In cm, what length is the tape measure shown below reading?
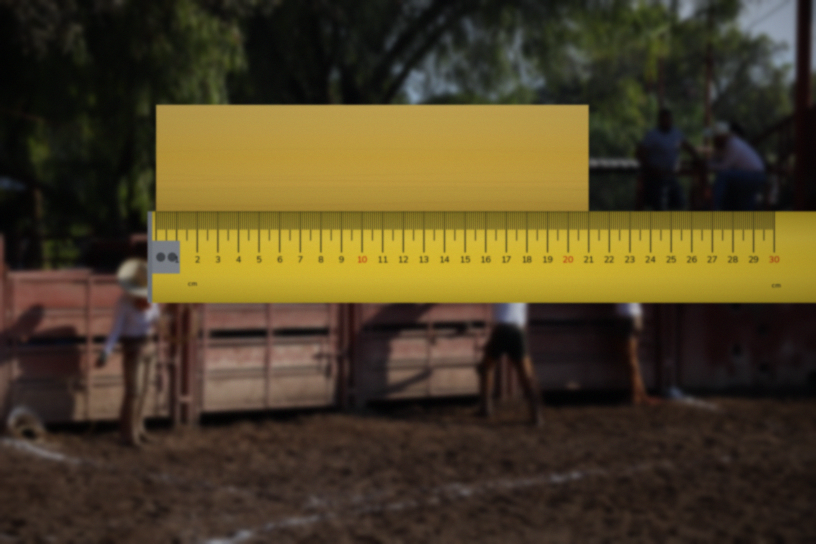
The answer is 21 cm
